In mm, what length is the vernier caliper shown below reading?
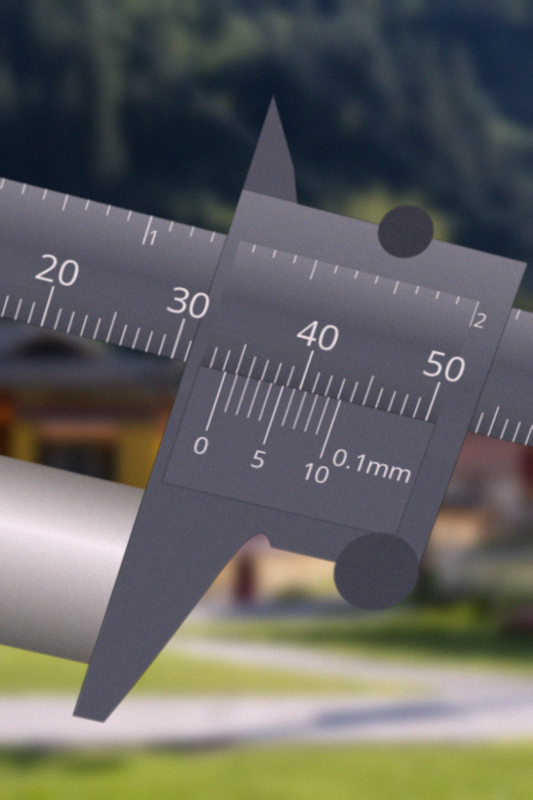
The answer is 34.2 mm
